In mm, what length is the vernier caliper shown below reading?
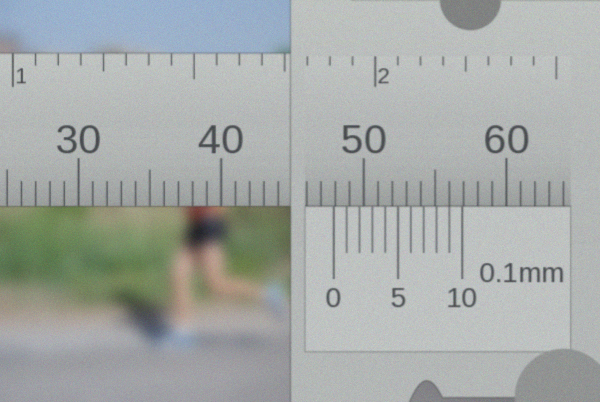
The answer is 47.9 mm
